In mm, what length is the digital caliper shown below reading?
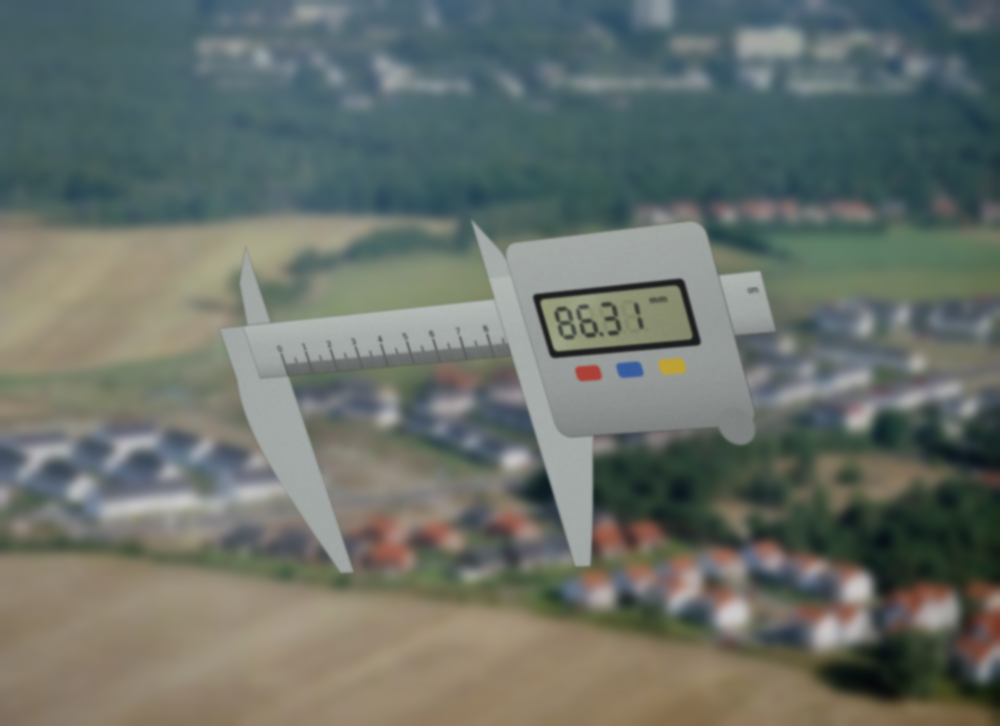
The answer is 86.31 mm
